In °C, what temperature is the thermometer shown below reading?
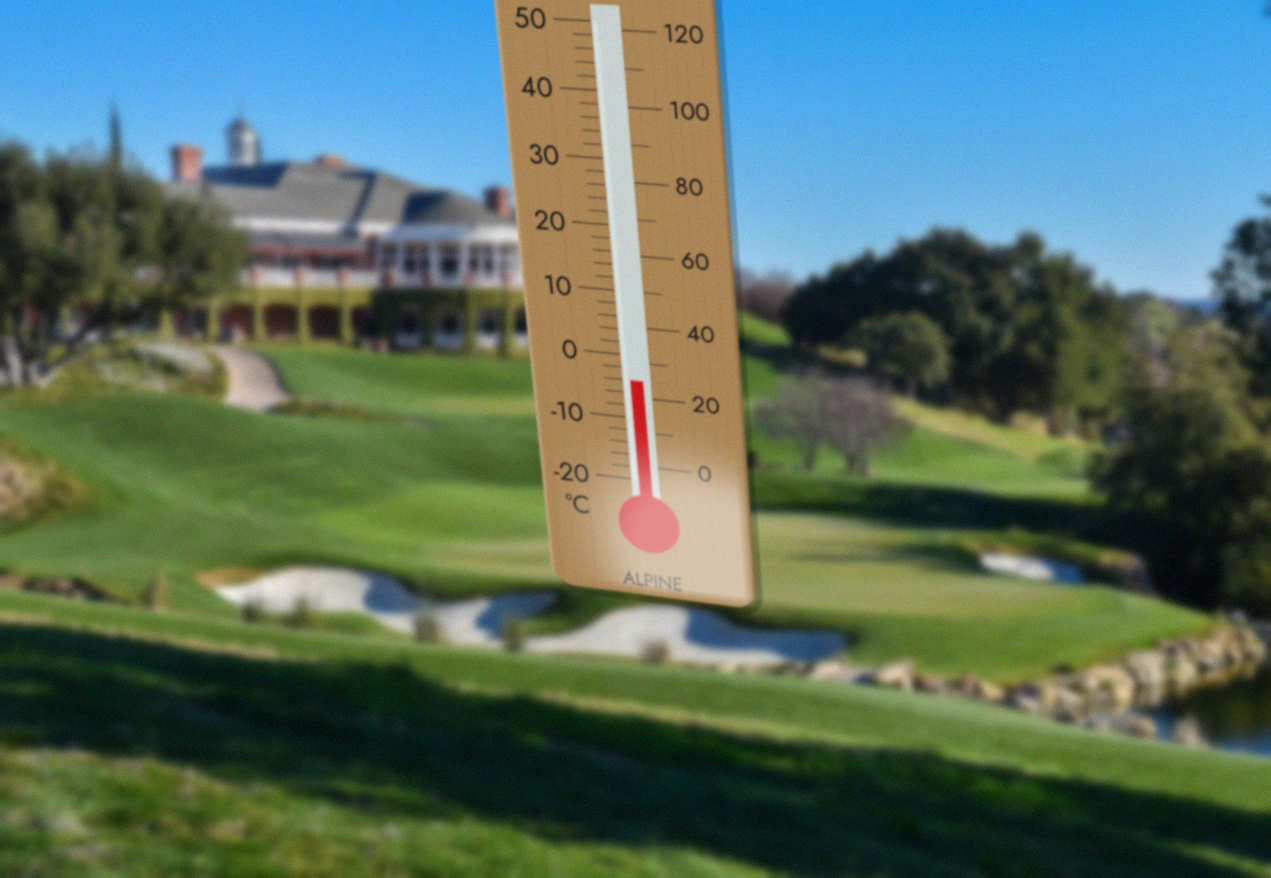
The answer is -4 °C
